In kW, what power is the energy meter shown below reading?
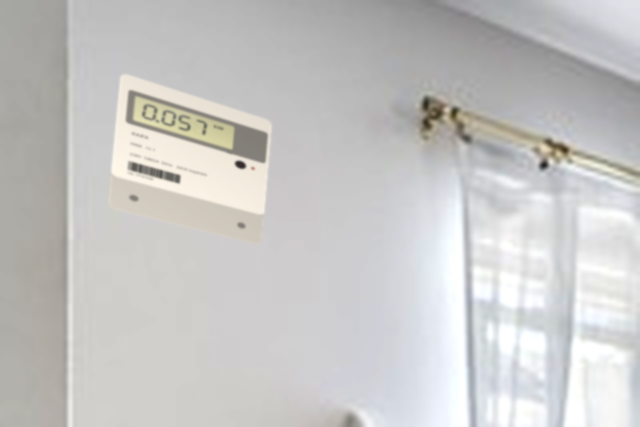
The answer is 0.057 kW
